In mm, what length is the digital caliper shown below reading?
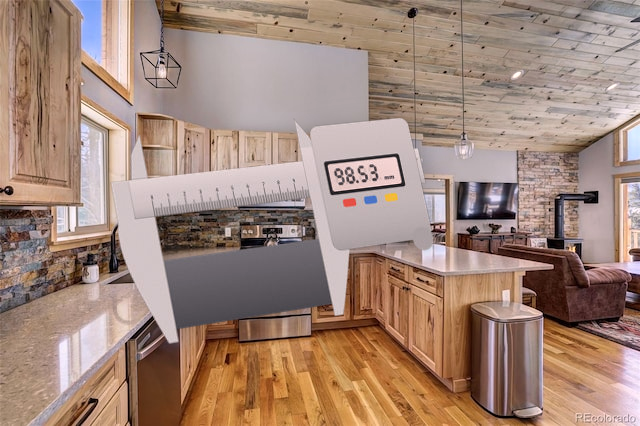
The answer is 98.53 mm
